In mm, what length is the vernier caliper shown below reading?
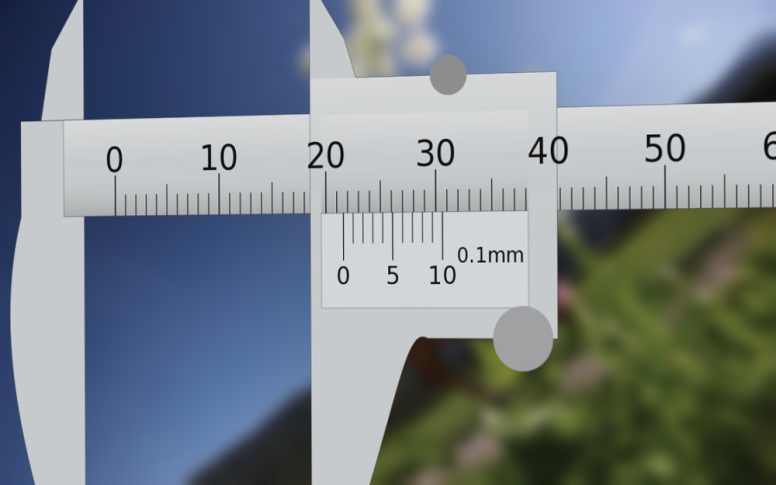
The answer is 21.6 mm
